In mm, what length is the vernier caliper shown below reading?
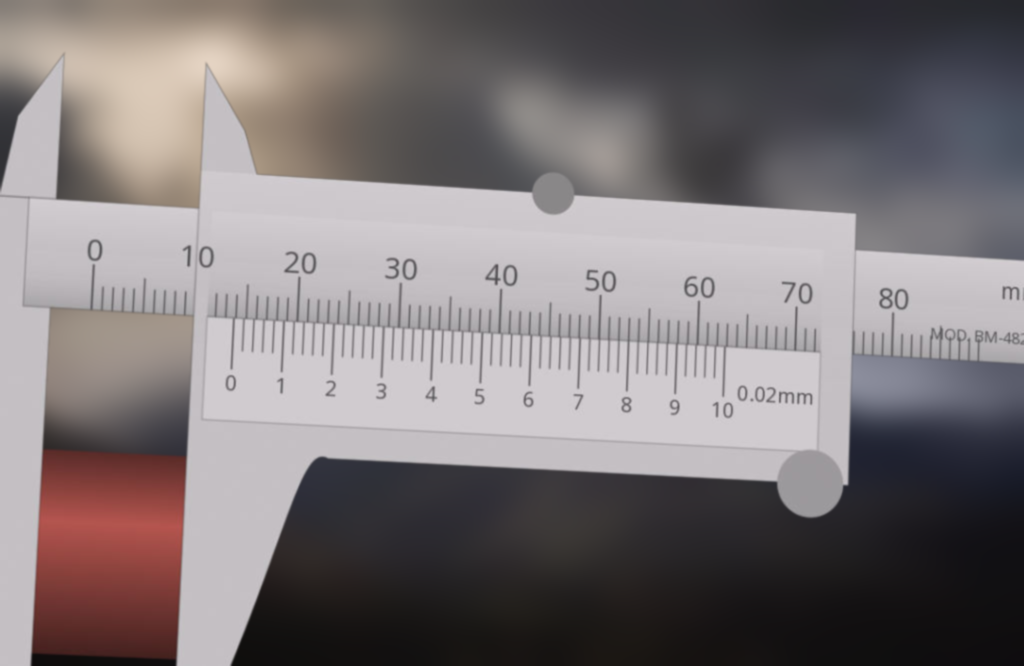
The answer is 13.8 mm
